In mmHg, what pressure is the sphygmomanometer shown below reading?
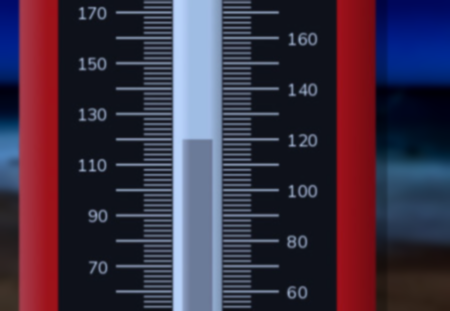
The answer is 120 mmHg
